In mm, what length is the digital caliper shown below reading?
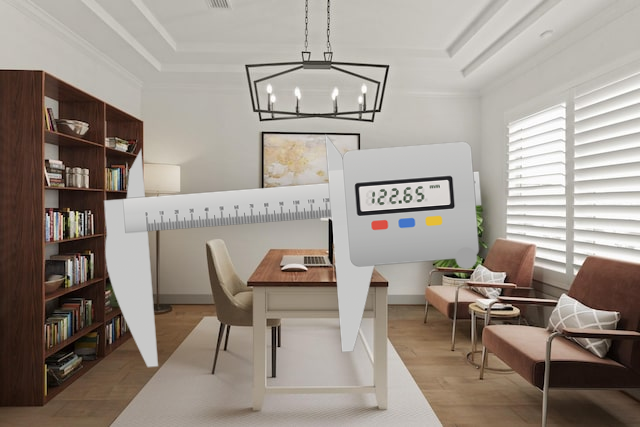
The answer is 122.65 mm
